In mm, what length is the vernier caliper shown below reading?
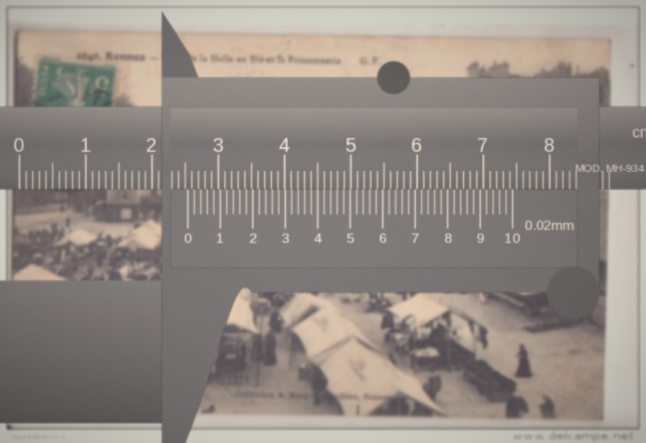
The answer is 25.4 mm
